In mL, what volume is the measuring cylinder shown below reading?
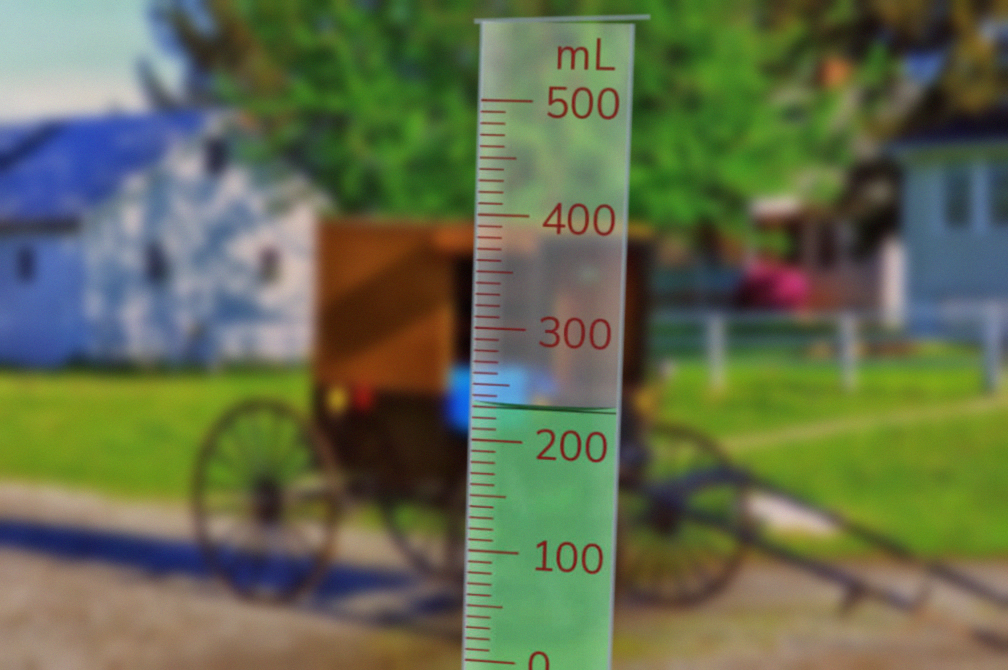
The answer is 230 mL
